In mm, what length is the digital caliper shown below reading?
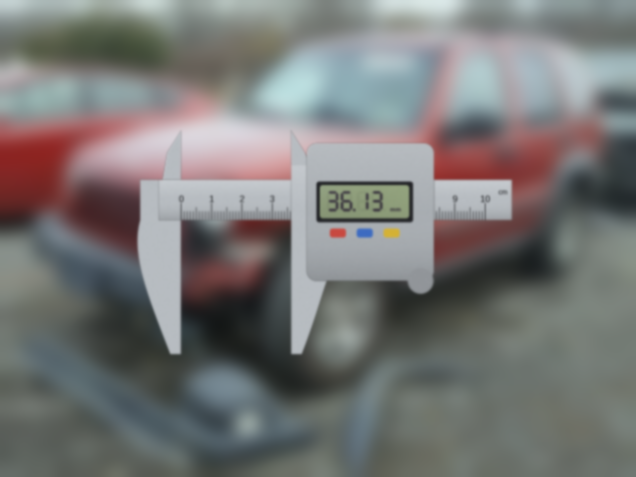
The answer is 36.13 mm
